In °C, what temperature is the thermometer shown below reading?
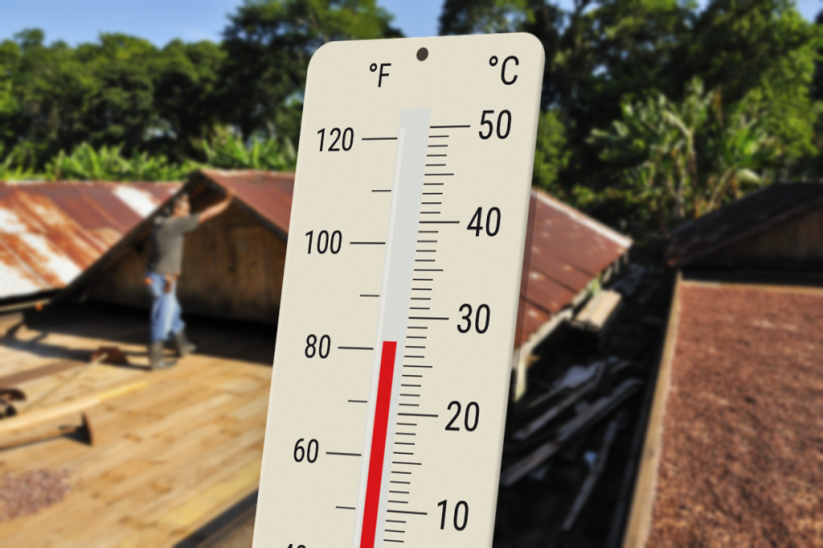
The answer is 27.5 °C
